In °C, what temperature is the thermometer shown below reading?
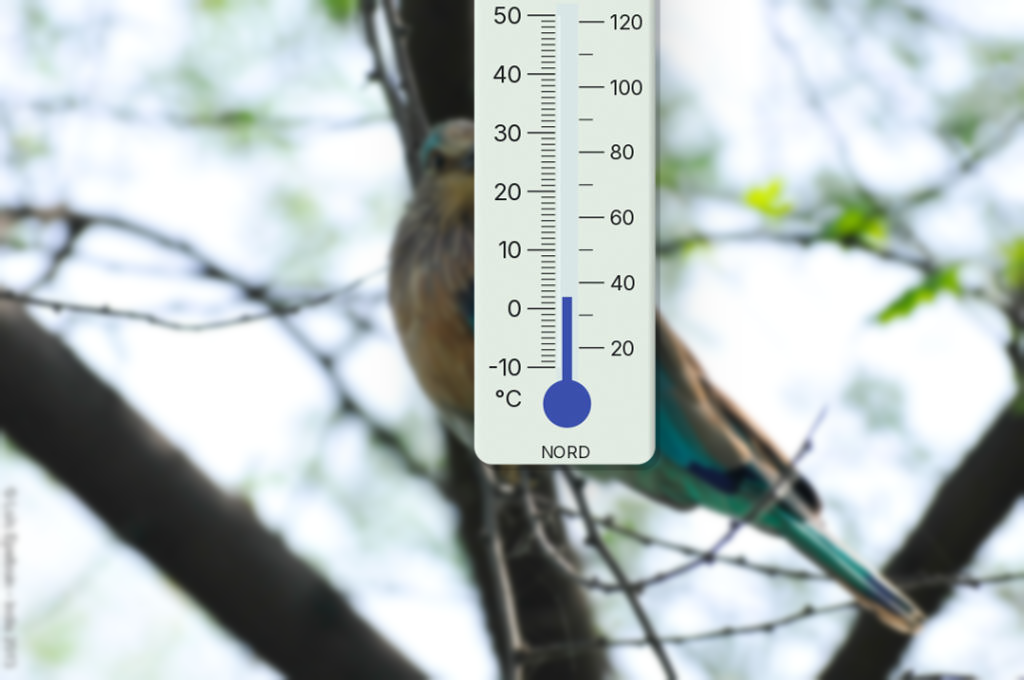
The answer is 2 °C
